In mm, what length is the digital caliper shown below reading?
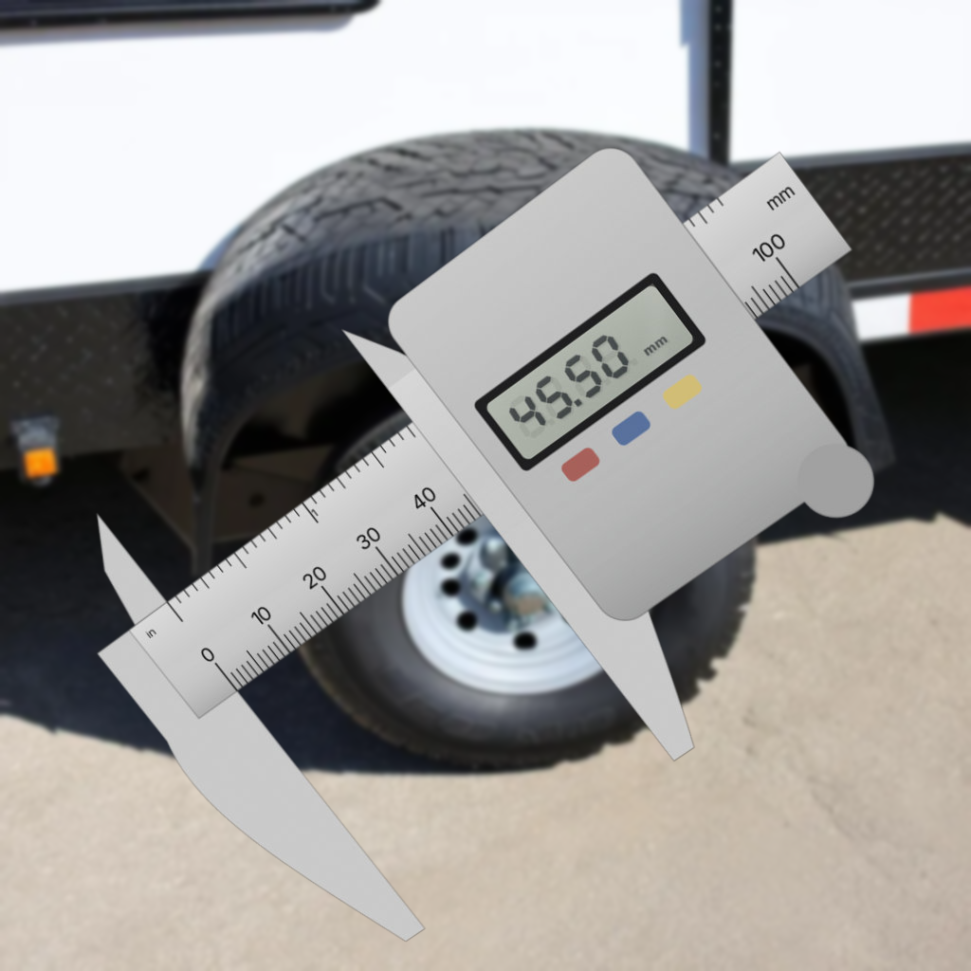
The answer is 45.50 mm
